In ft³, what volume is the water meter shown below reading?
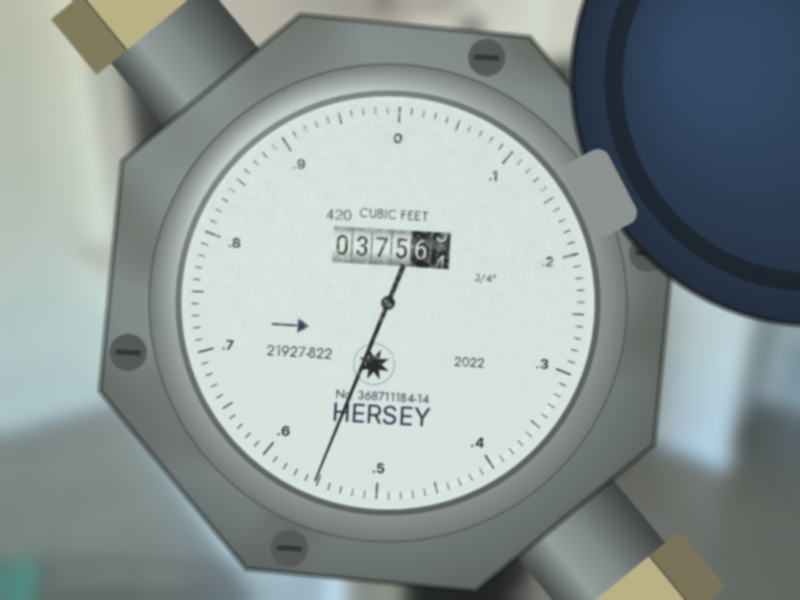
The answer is 37563.55 ft³
